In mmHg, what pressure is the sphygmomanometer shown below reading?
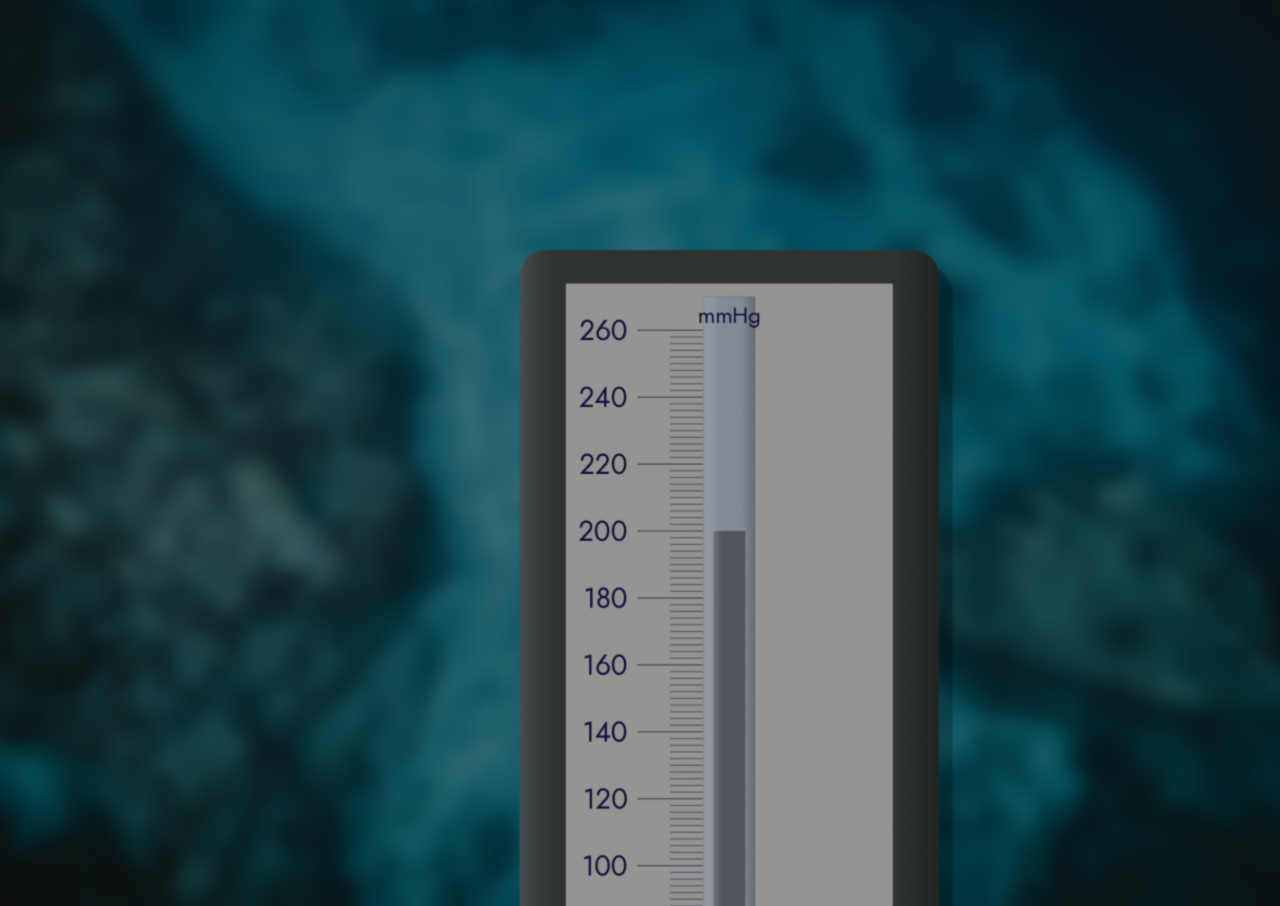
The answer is 200 mmHg
